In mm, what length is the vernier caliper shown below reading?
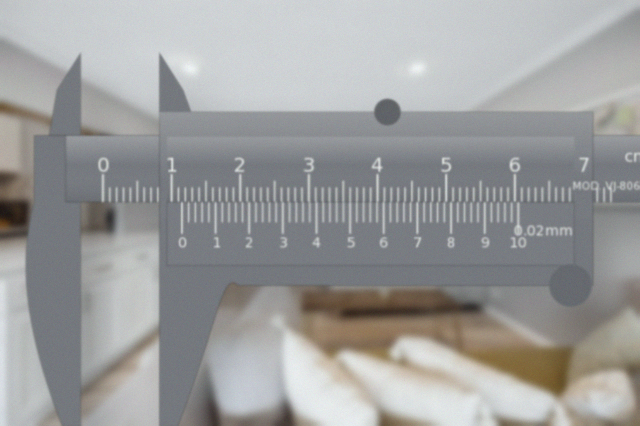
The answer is 11.5 mm
